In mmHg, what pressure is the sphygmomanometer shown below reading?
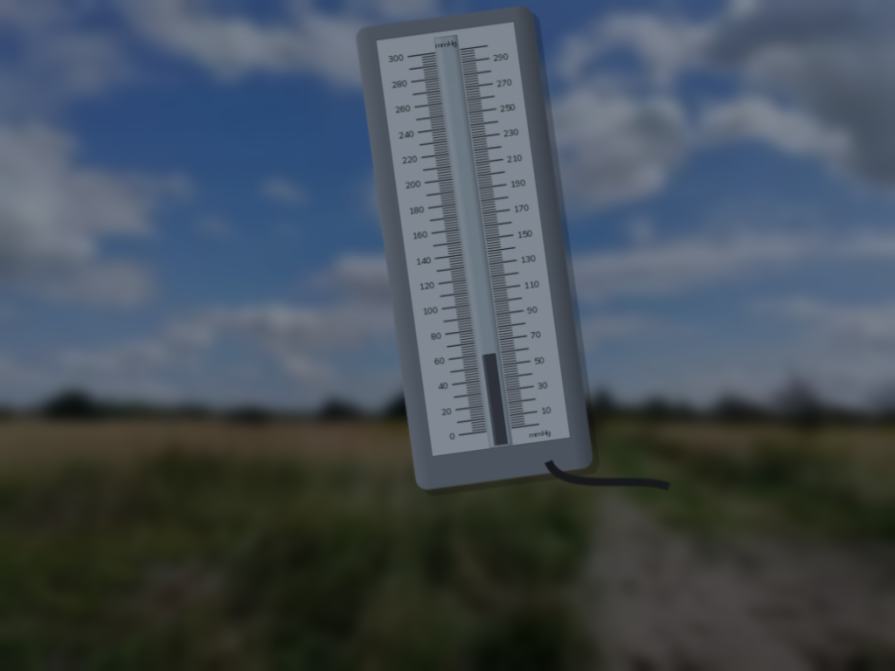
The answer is 60 mmHg
